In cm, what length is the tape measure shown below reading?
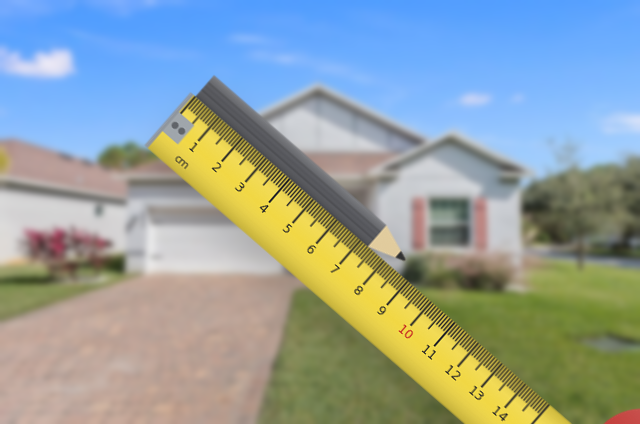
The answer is 8.5 cm
